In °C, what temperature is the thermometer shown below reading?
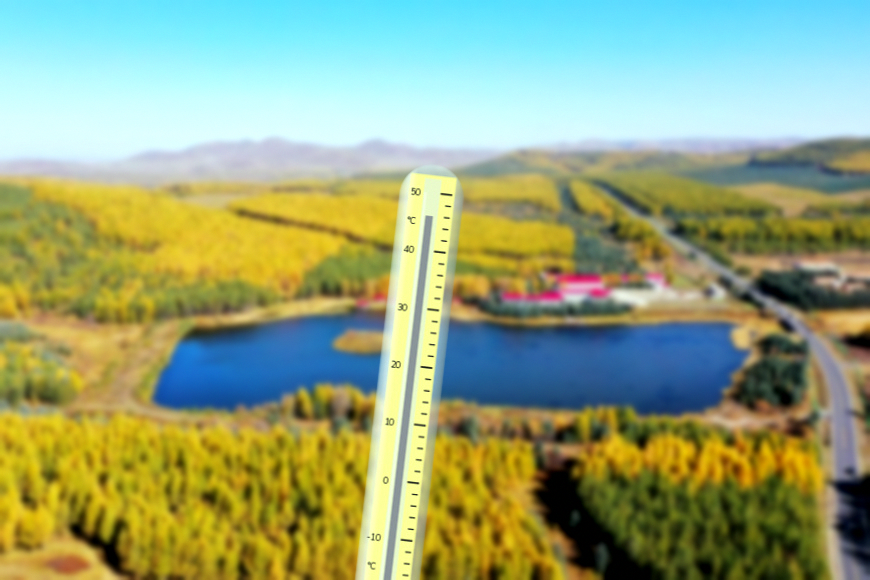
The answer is 46 °C
